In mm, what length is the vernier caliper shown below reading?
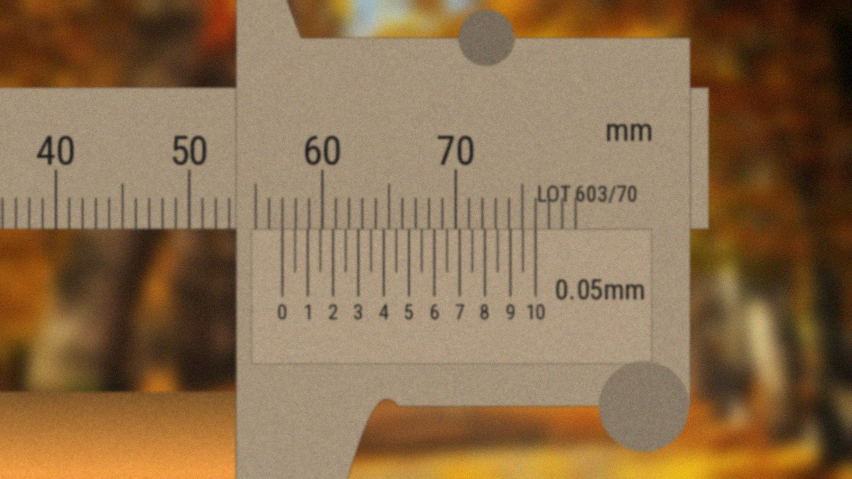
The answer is 57.0 mm
